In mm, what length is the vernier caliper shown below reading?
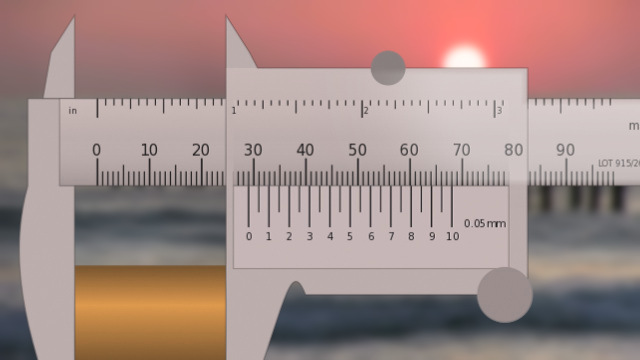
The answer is 29.0 mm
